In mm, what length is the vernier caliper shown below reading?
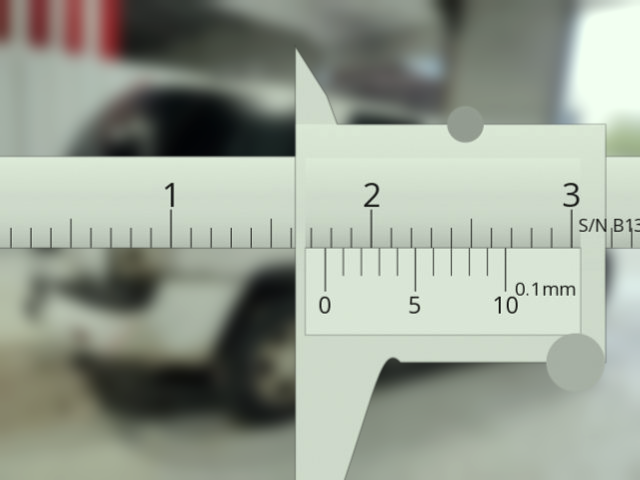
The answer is 17.7 mm
